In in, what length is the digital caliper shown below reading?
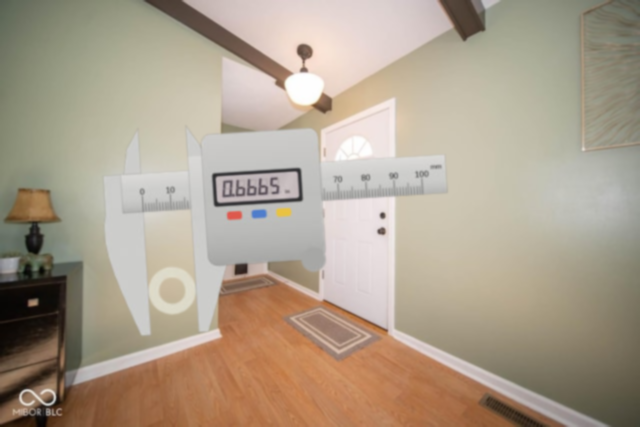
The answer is 0.6665 in
